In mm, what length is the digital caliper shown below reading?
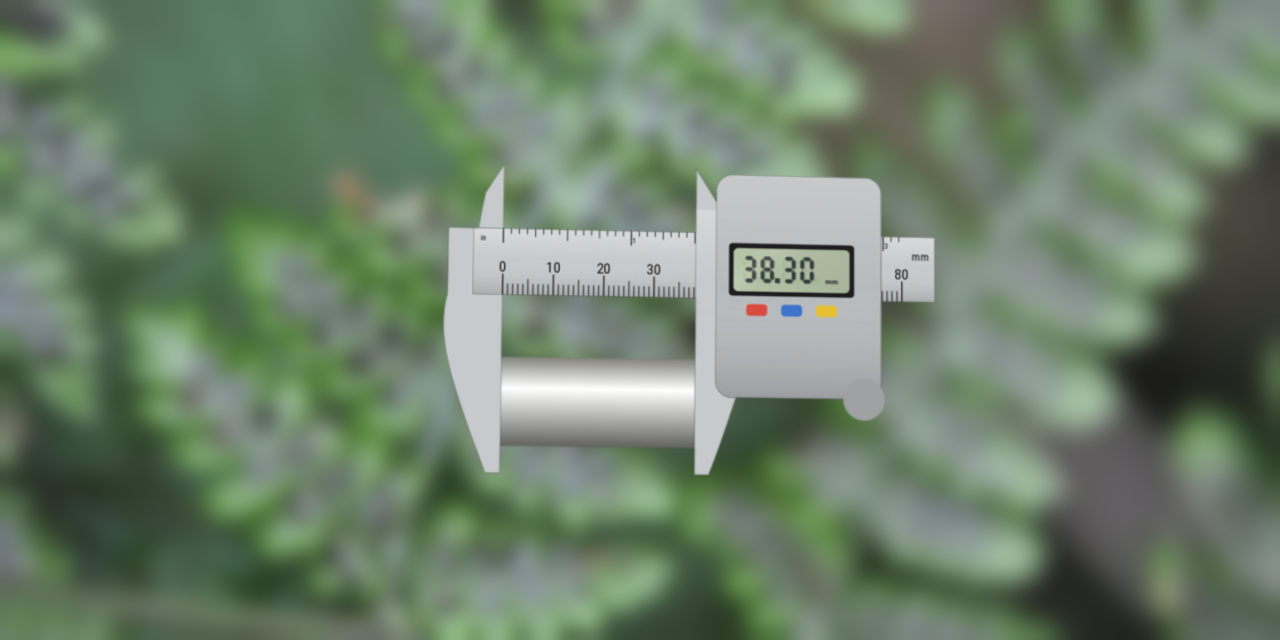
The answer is 38.30 mm
